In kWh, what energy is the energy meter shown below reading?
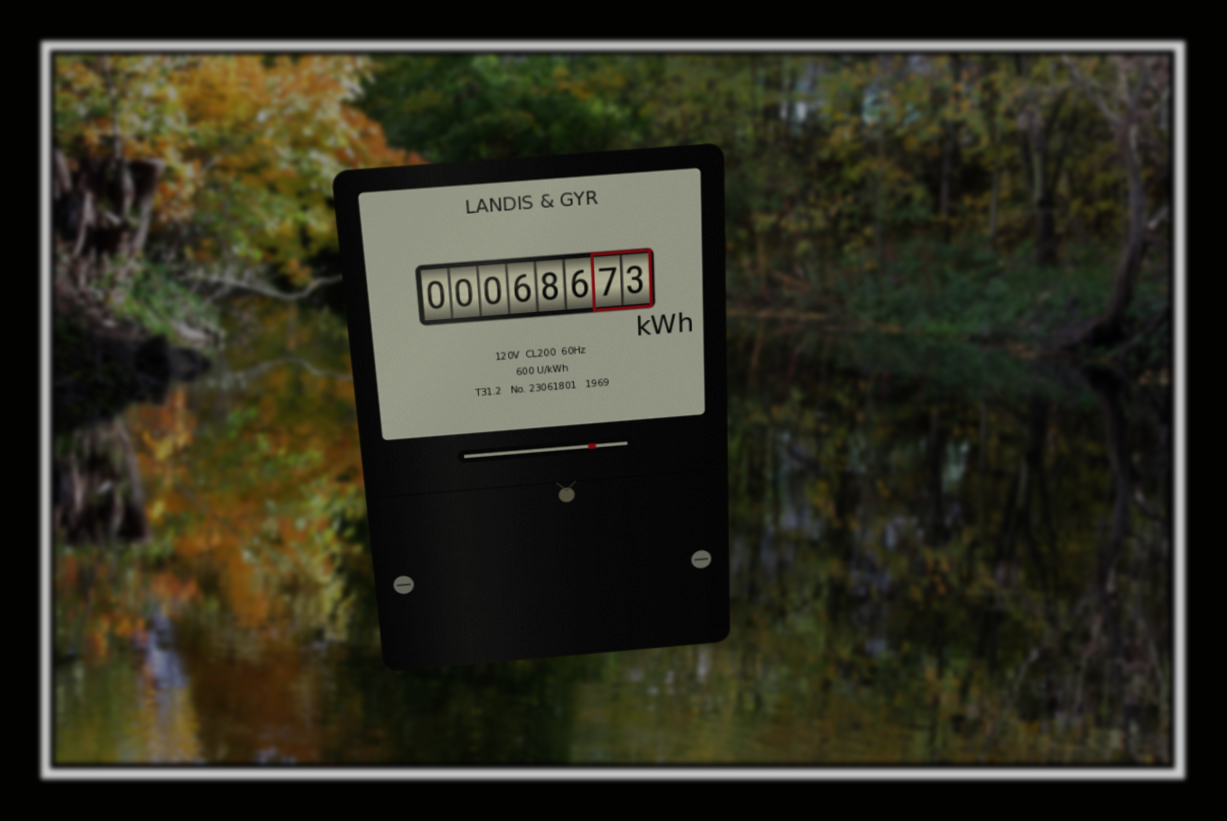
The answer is 686.73 kWh
